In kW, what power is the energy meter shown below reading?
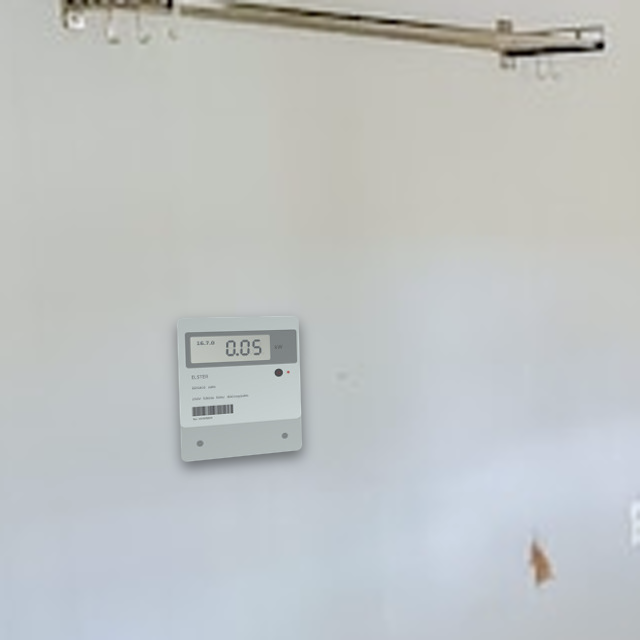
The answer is 0.05 kW
